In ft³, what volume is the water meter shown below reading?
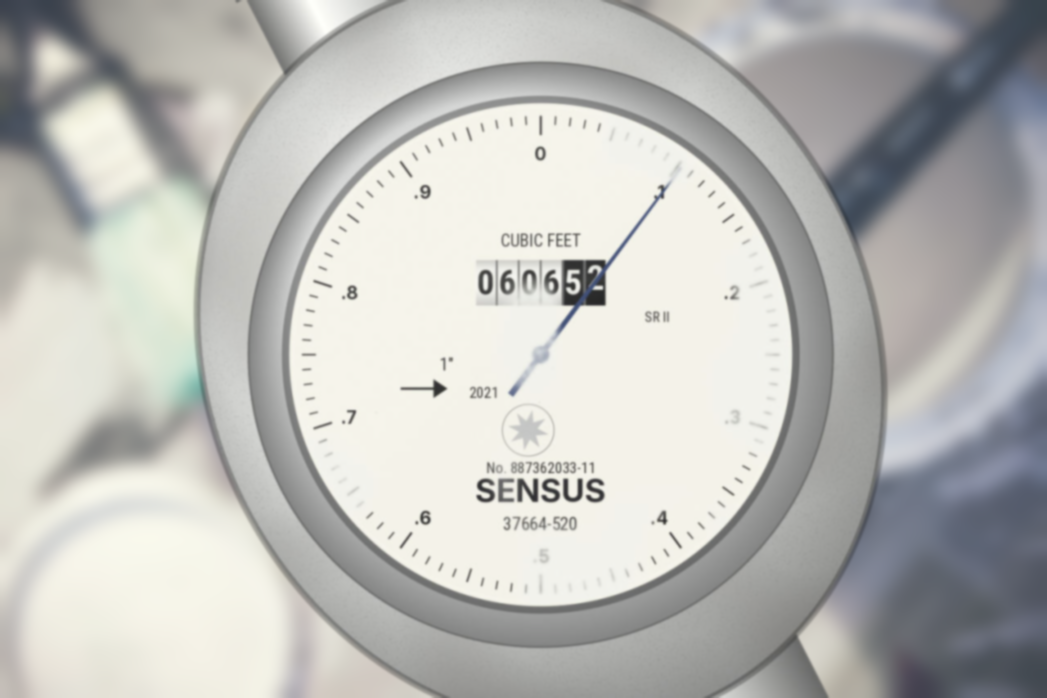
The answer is 60652.10 ft³
